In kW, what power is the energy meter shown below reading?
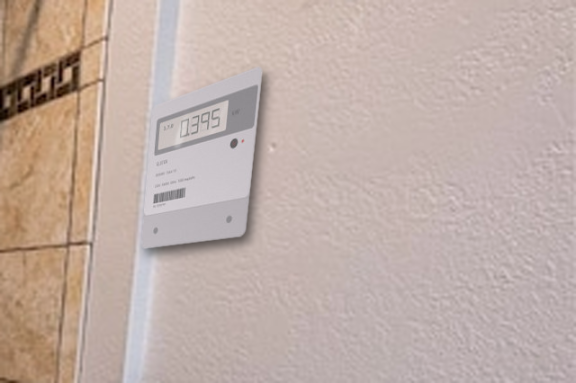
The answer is 0.395 kW
